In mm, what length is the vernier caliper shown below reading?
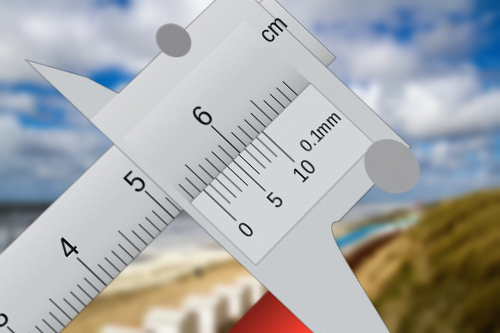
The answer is 54.4 mm
